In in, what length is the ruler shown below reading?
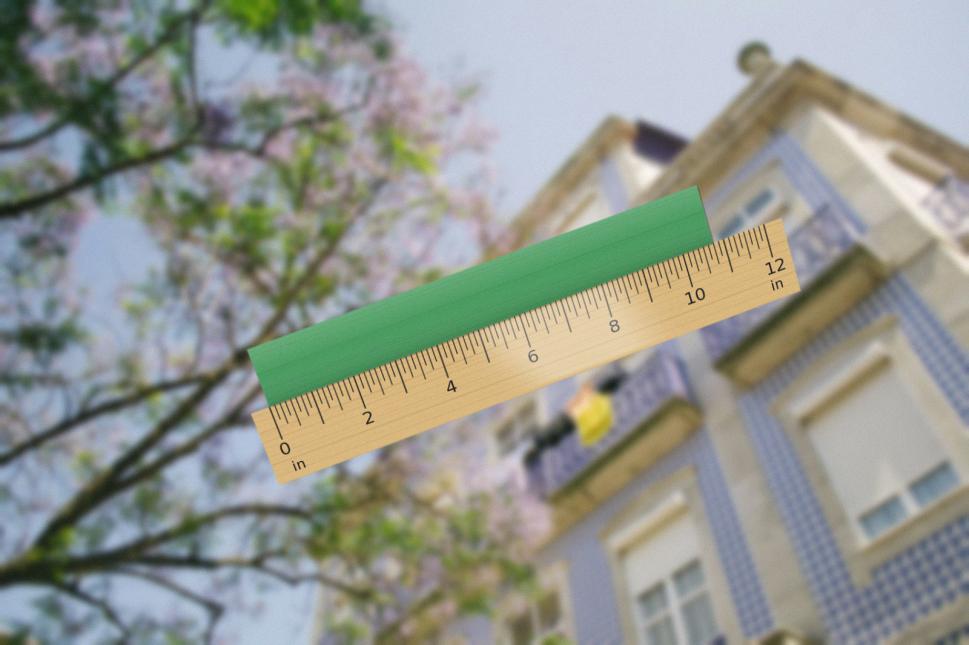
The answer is 10.75 in
